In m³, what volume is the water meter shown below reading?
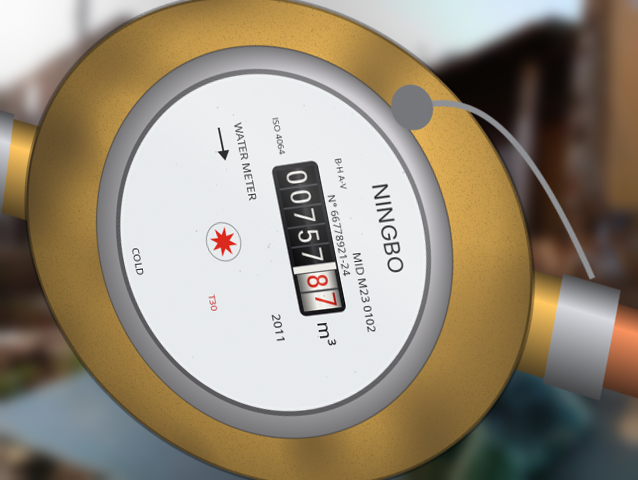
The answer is 757.87 m³
